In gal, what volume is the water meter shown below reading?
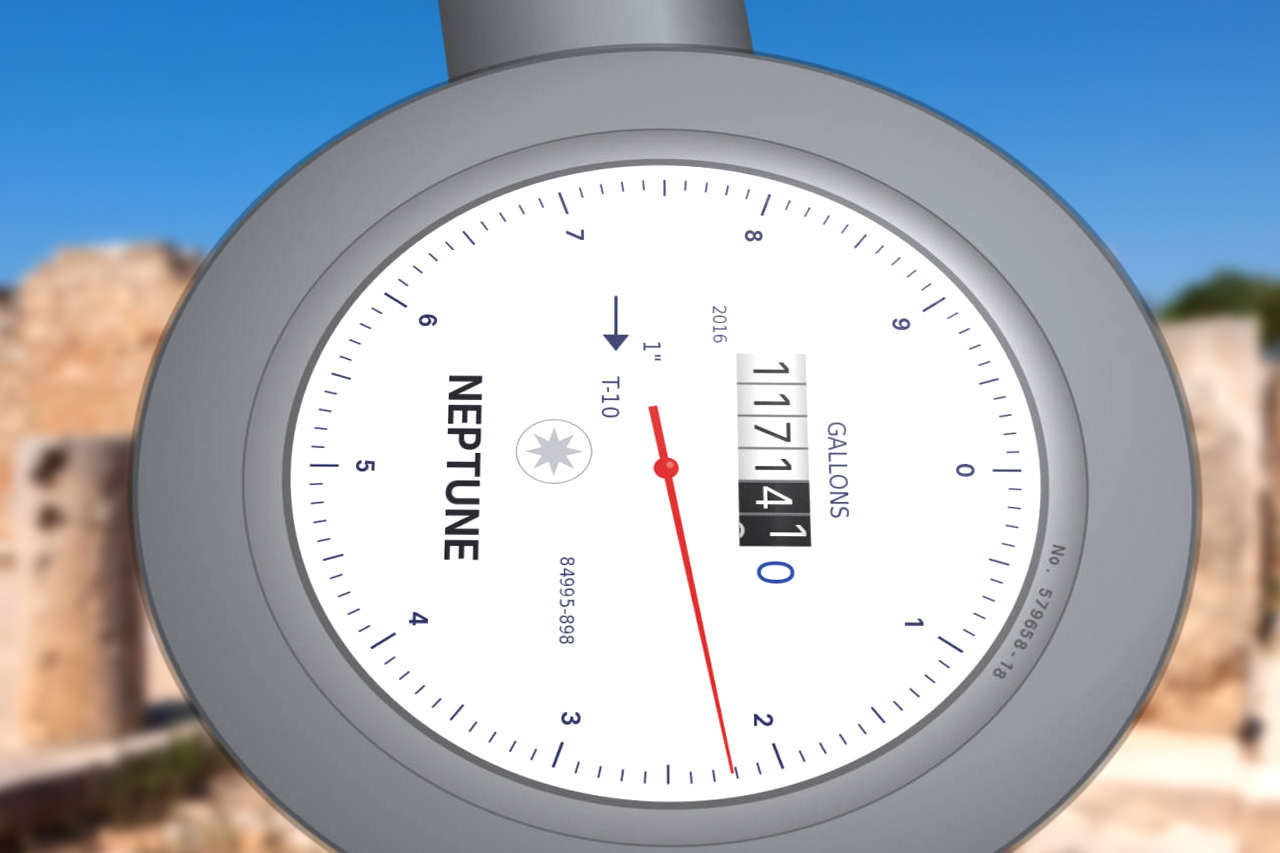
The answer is 1171412.2 gal
